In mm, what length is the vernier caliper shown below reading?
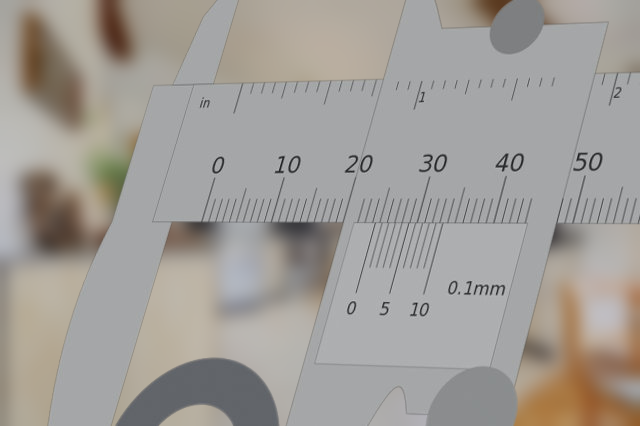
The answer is 24.4 mm
